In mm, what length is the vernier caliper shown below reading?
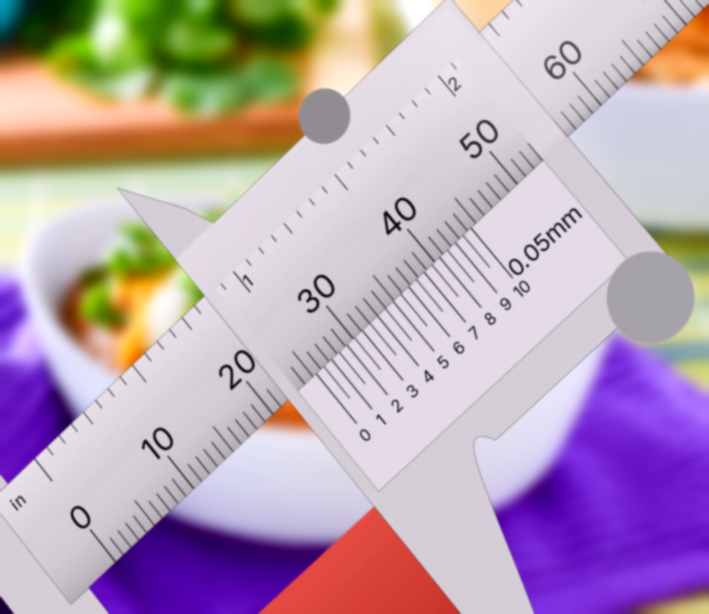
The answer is 25.4 mm
